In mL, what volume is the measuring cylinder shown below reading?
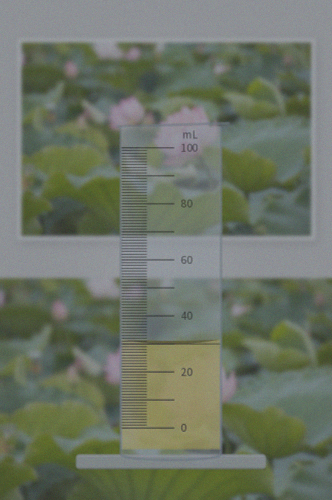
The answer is 30 mL
